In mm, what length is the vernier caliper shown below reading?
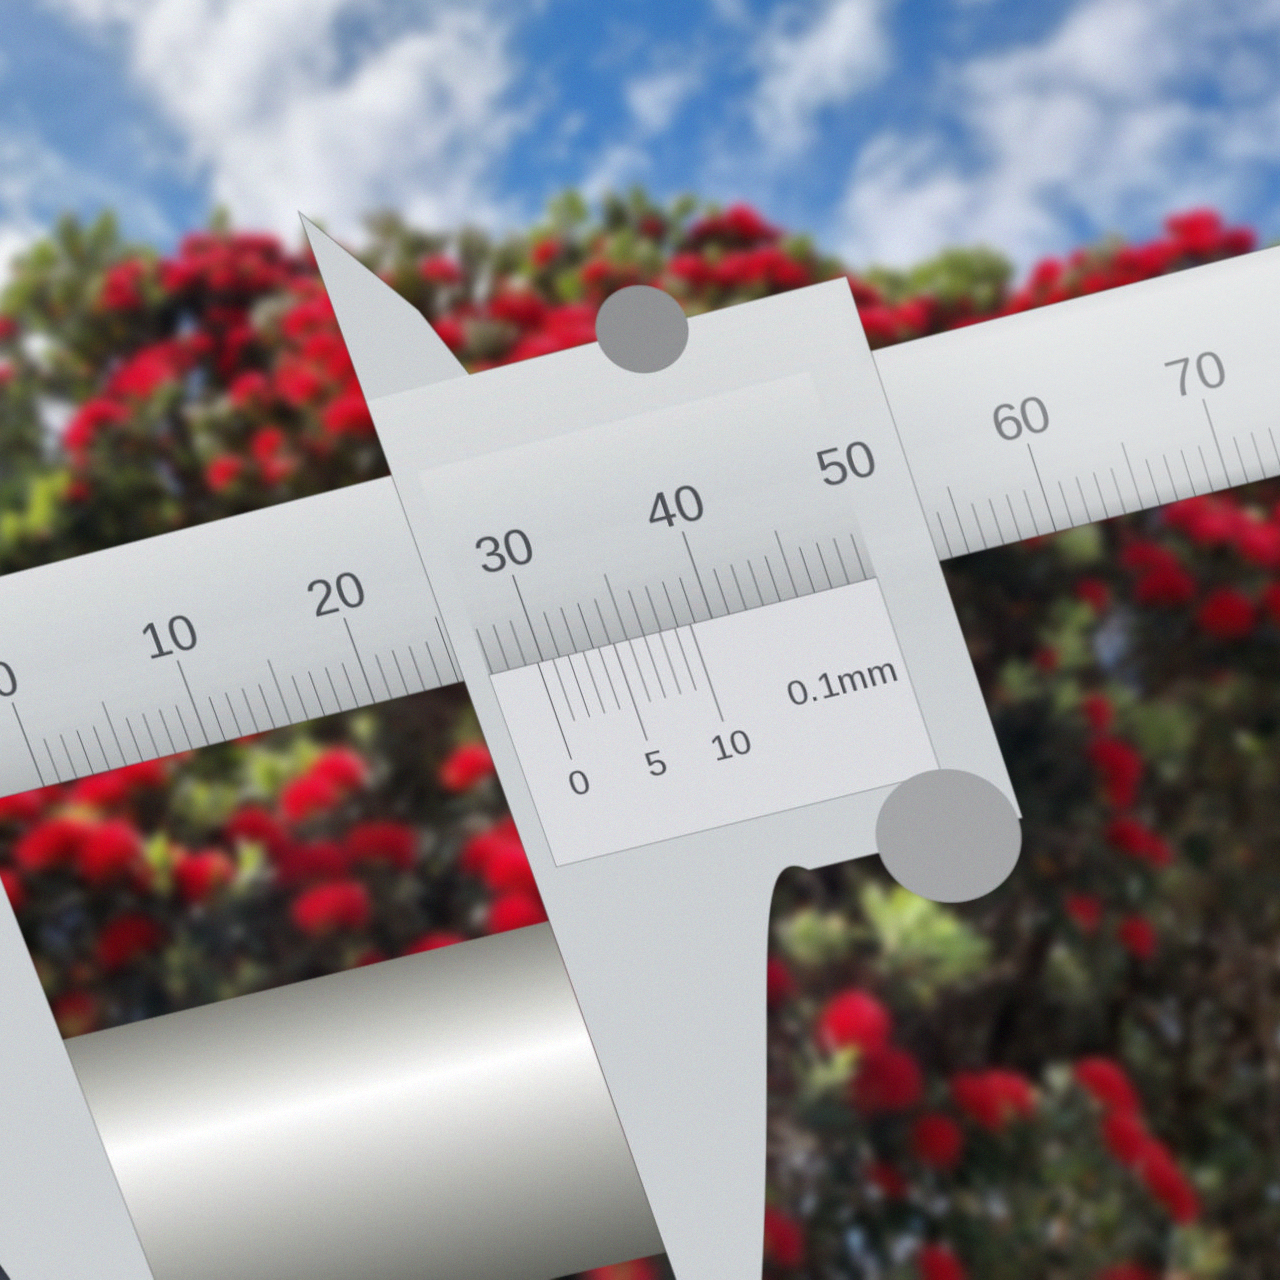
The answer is 29.7 mm
